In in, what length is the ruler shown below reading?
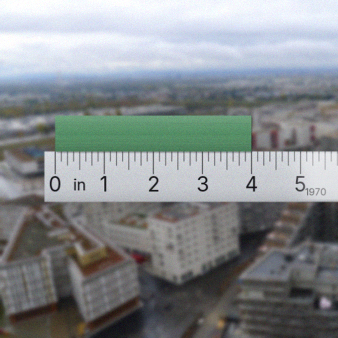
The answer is 4 in
